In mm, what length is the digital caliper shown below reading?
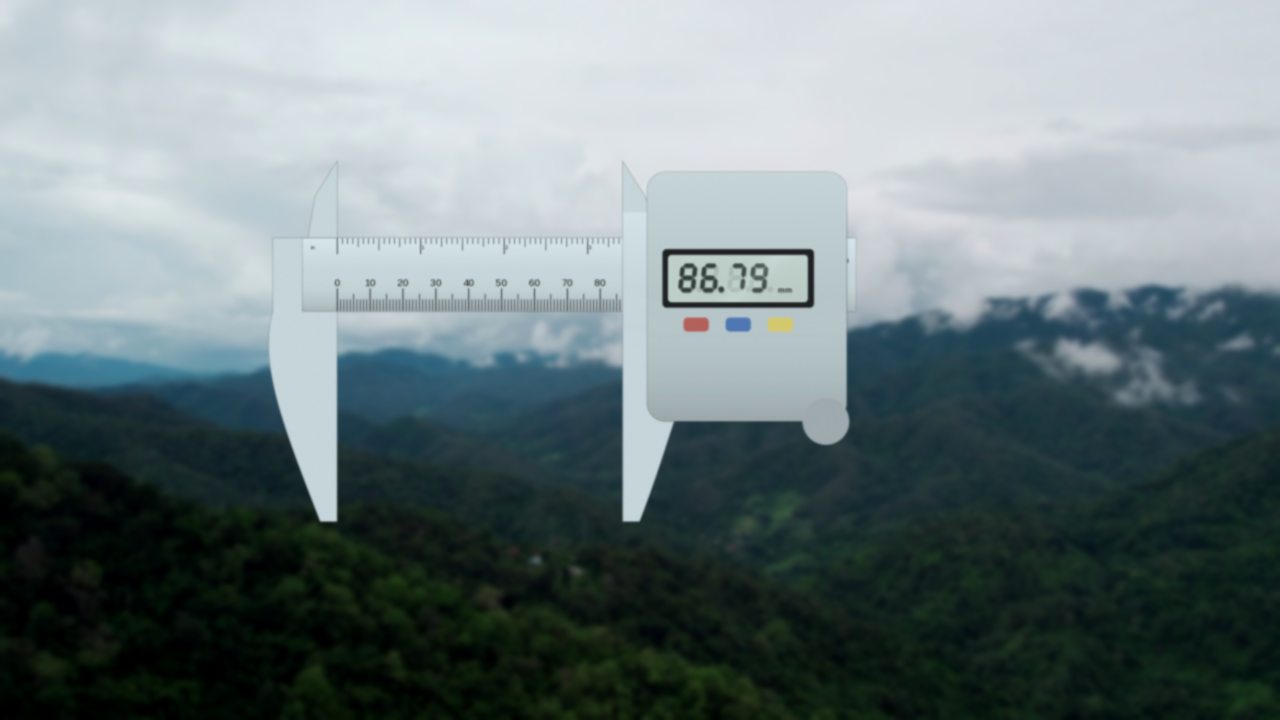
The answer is 86.79 mm
